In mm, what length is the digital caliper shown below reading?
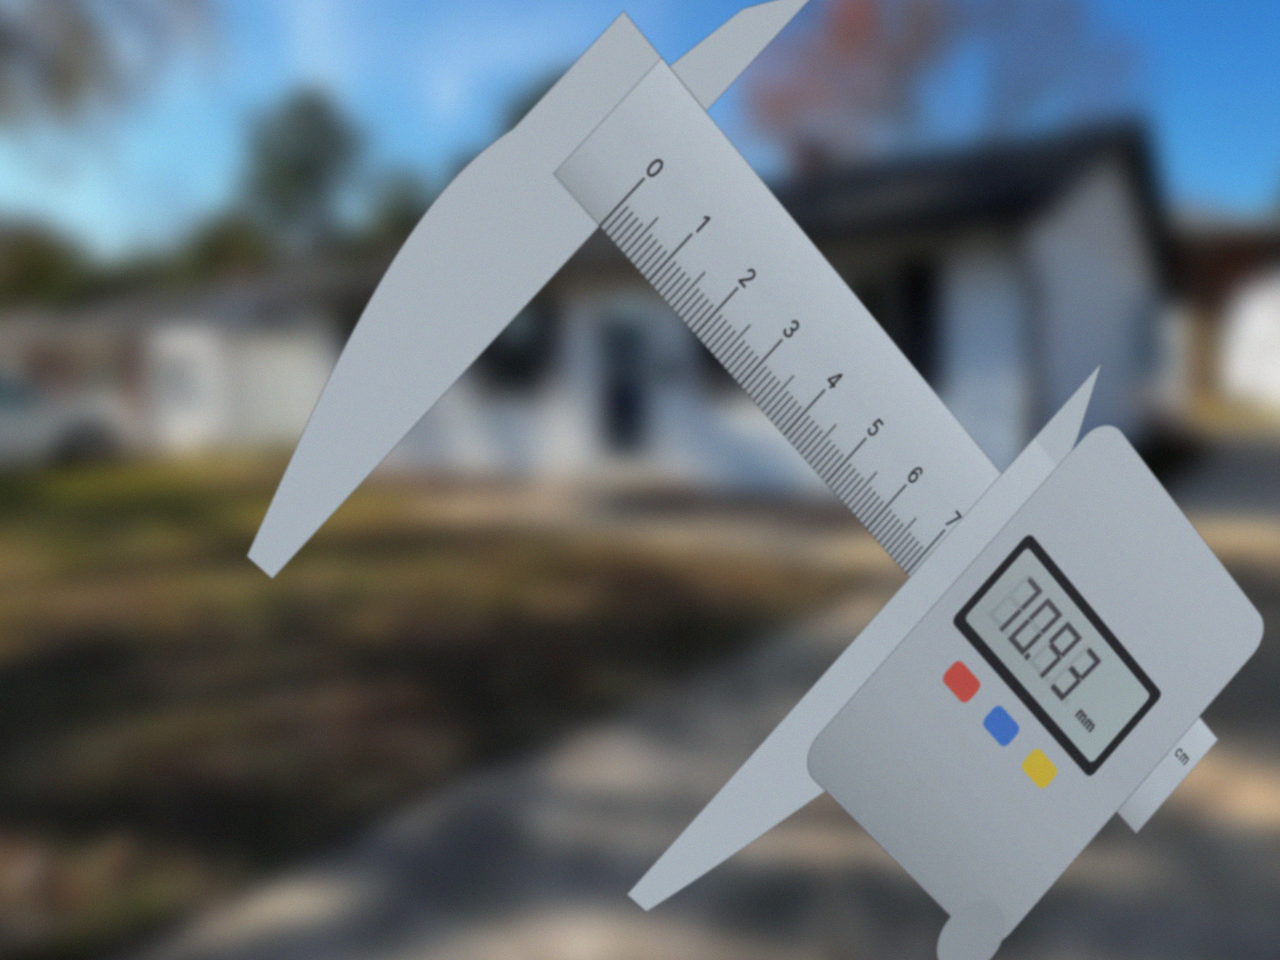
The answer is 70.93 mm
